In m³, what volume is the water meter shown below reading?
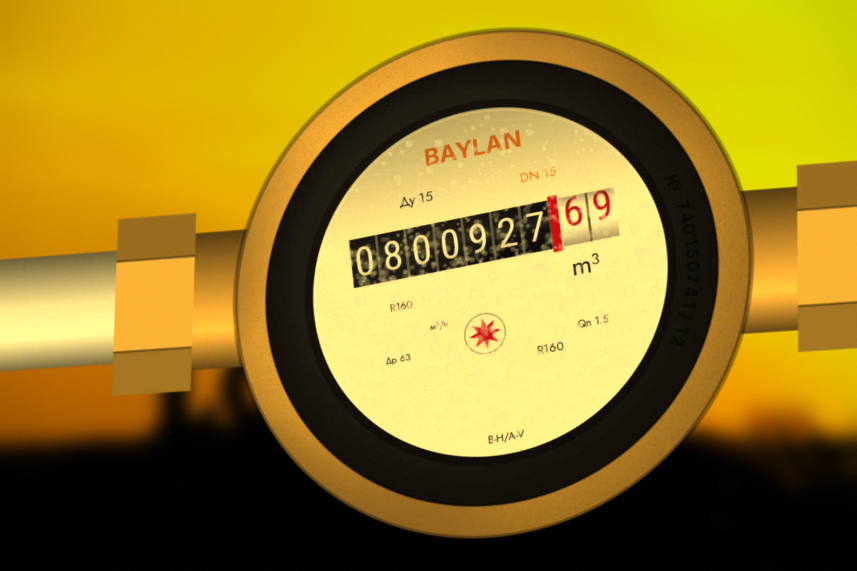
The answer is 800927.69 m³
